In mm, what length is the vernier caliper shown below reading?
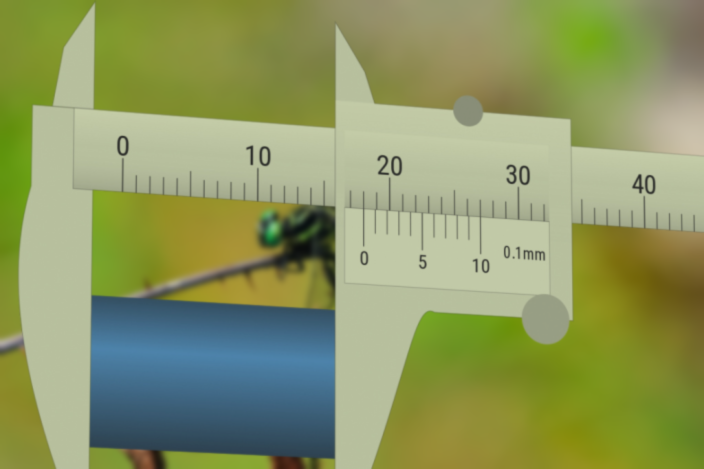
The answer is 18.0 mm
